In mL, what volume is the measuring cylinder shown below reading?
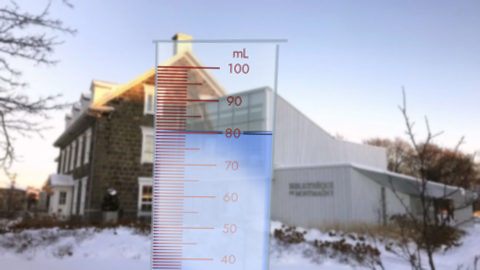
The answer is 80 mL
